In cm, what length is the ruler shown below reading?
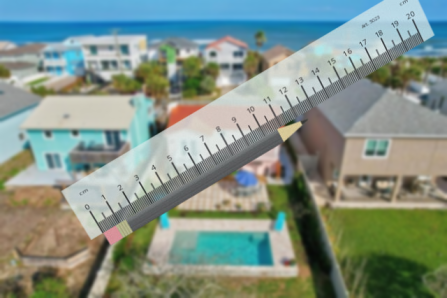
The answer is 12.5 cm
